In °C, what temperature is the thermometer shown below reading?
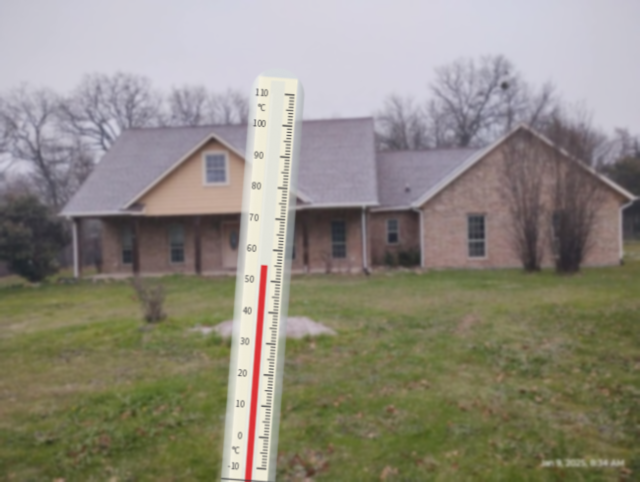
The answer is 55 °C
